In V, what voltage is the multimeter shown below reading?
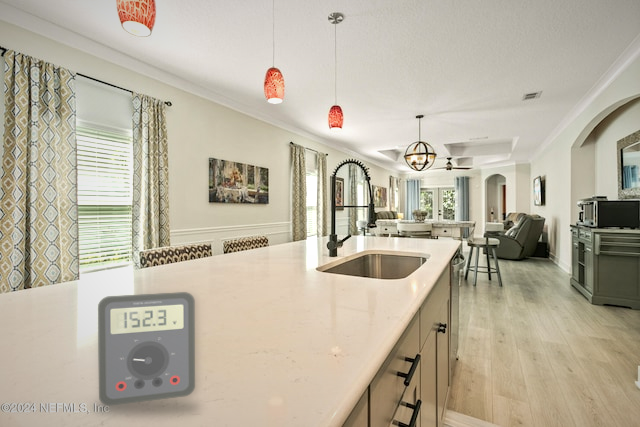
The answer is 152.3 V
